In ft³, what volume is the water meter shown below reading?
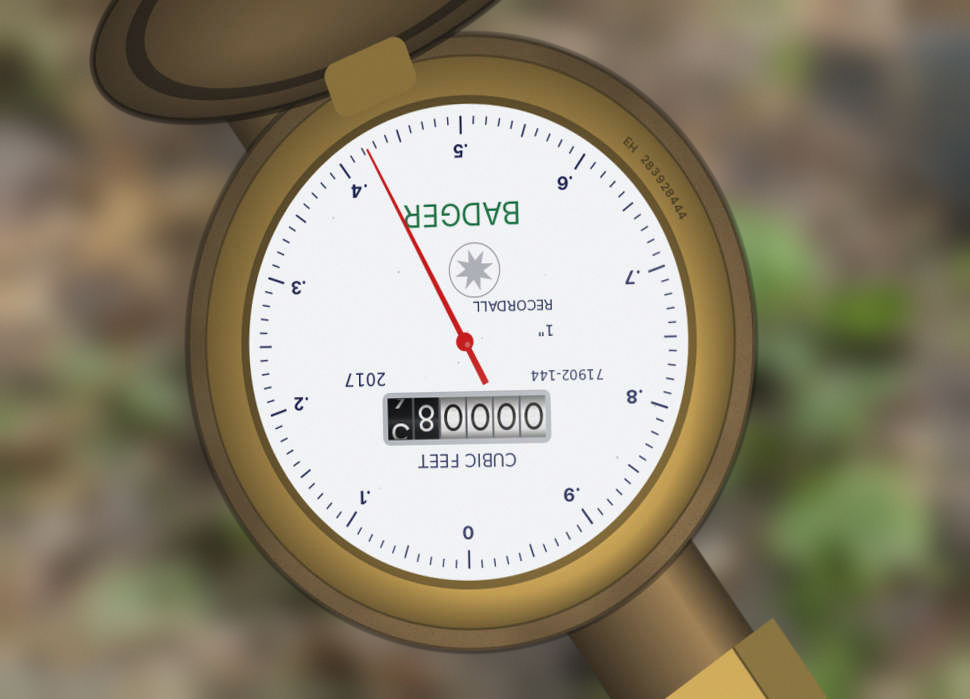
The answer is 85.42 ft³
